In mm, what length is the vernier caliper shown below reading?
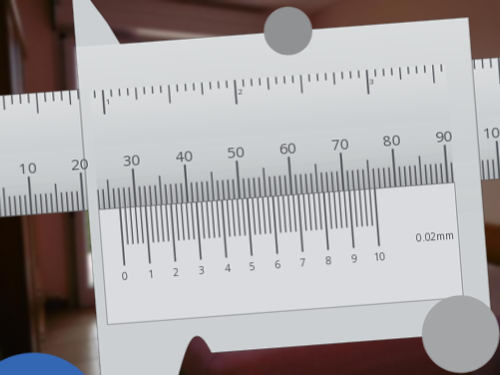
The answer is 27.0 mm
